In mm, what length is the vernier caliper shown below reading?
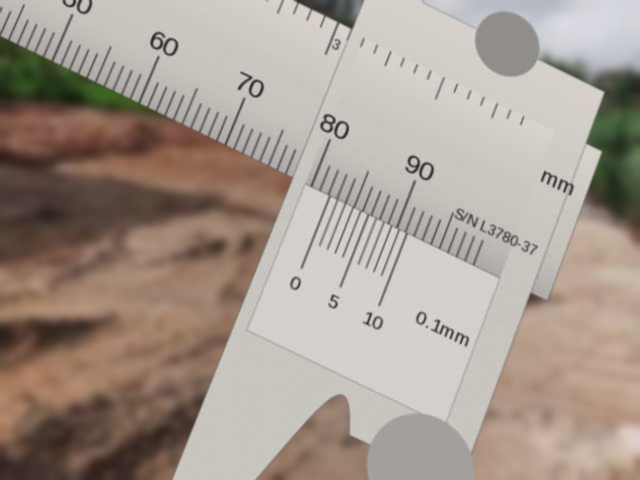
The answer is 82.2 mm
